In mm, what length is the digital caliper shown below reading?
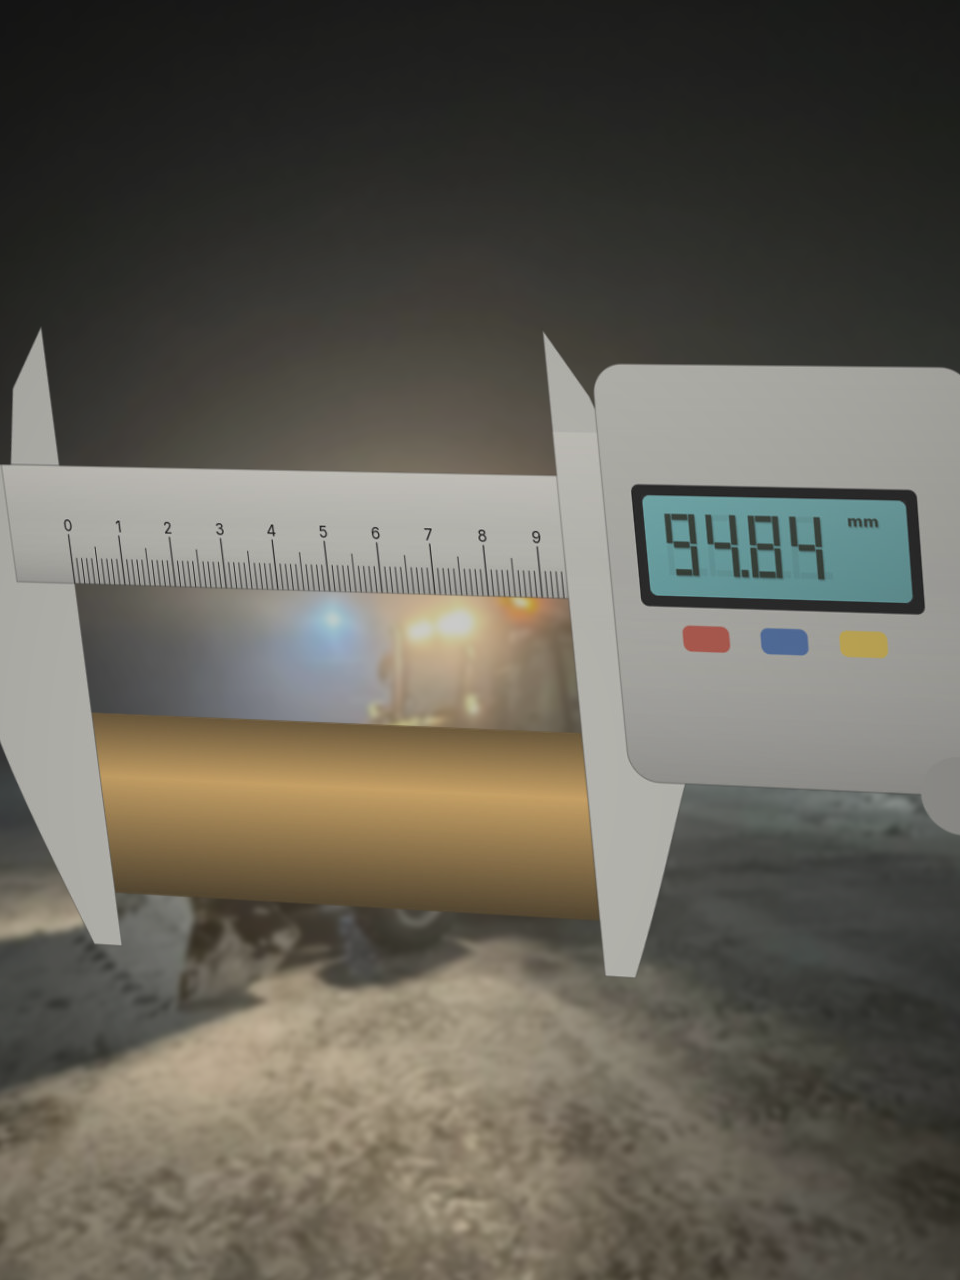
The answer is 94.84 mm
